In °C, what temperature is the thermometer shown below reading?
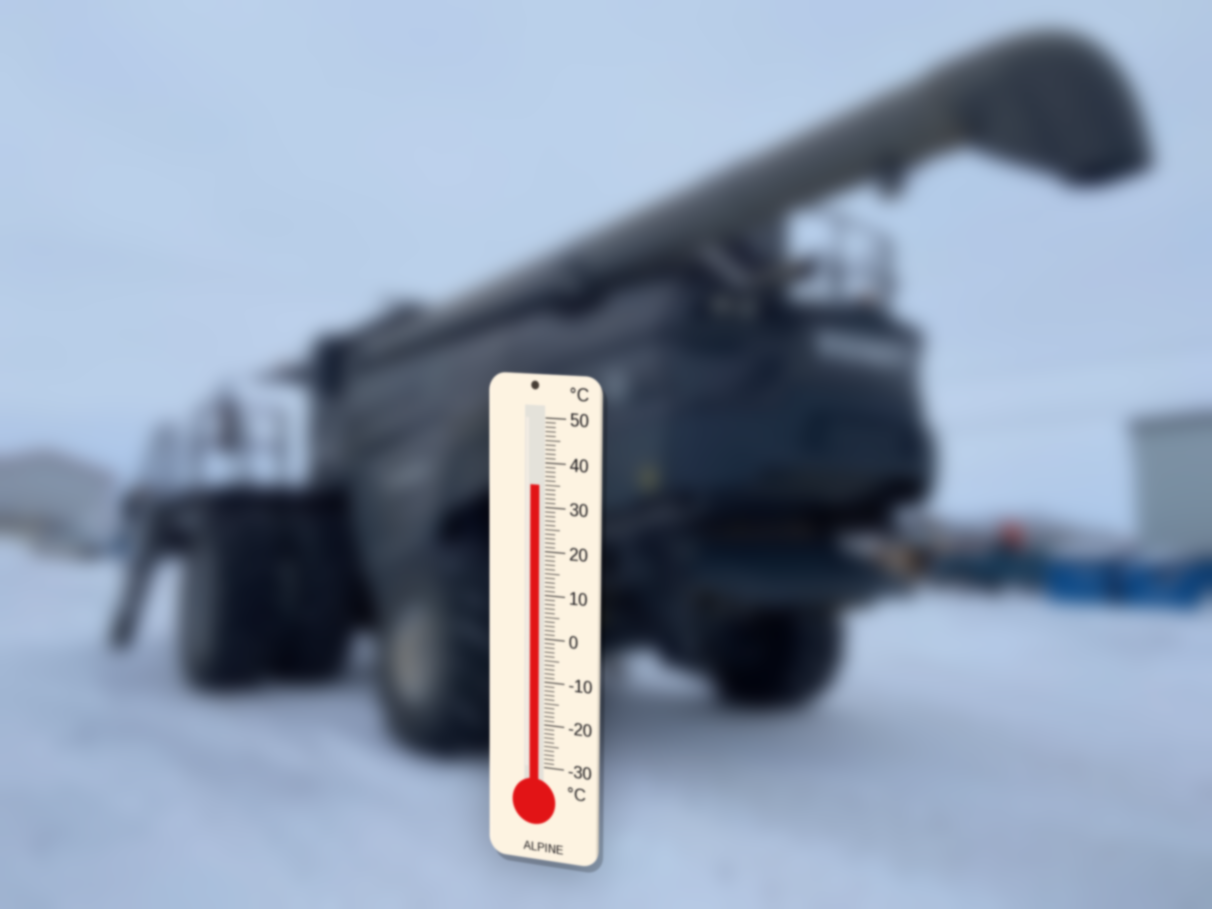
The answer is 35 °C
